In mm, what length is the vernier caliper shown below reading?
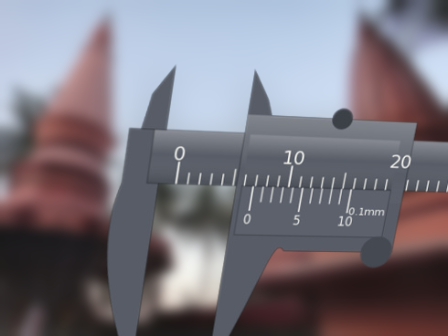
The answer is 6.8 mm
